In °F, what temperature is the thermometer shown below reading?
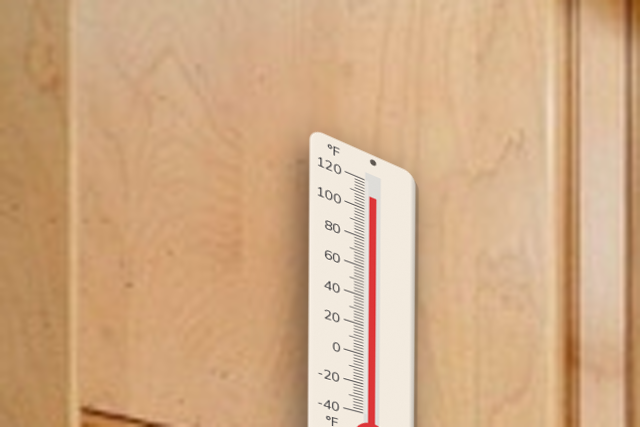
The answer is 110 °F
